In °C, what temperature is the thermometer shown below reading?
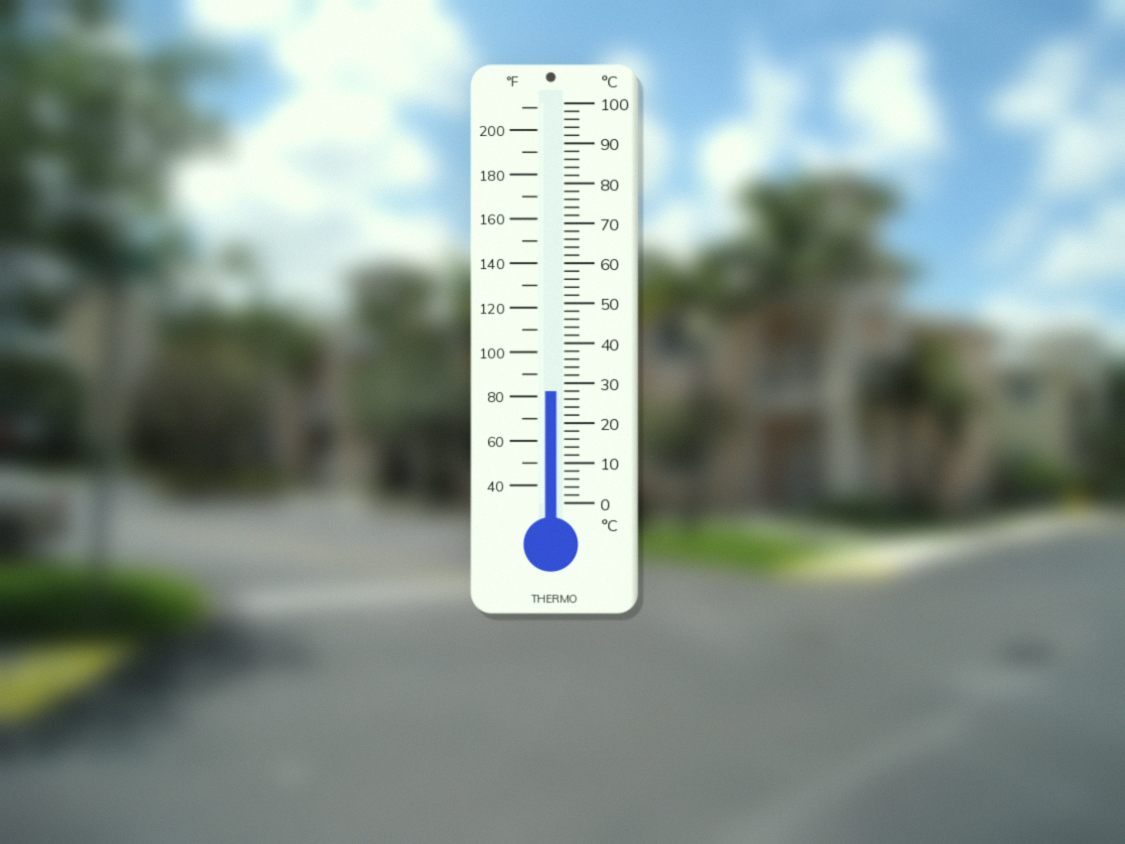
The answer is 28 °C
